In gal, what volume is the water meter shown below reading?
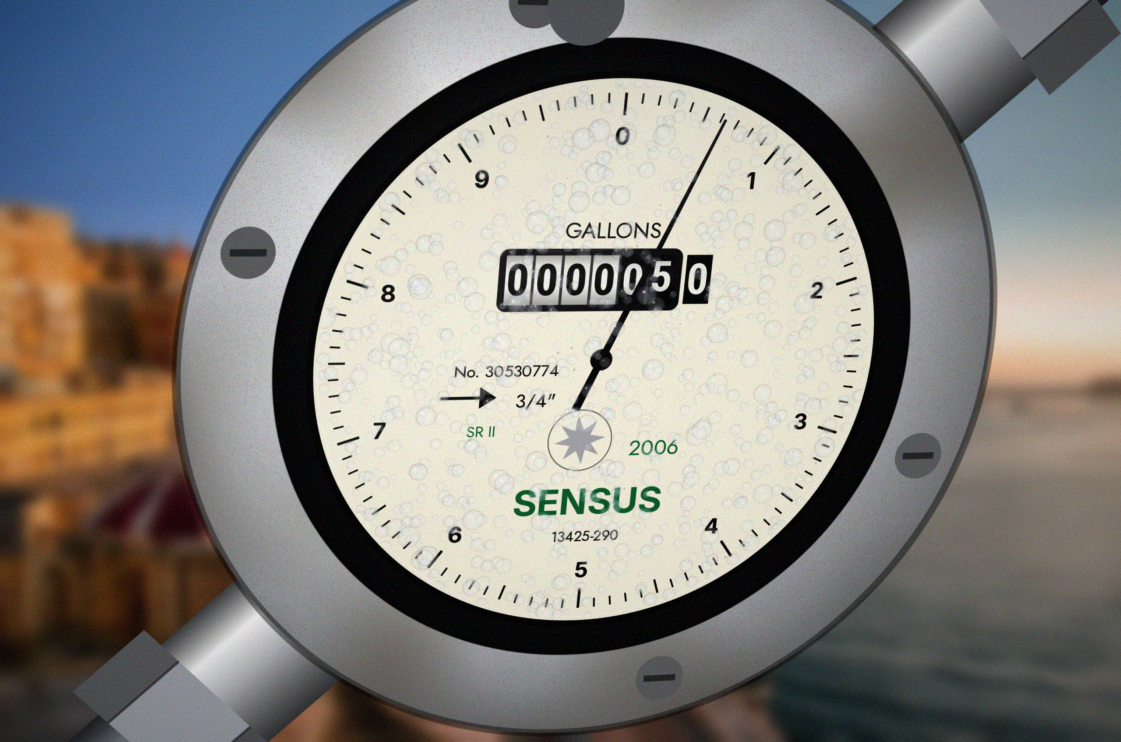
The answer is 50.6 gal
